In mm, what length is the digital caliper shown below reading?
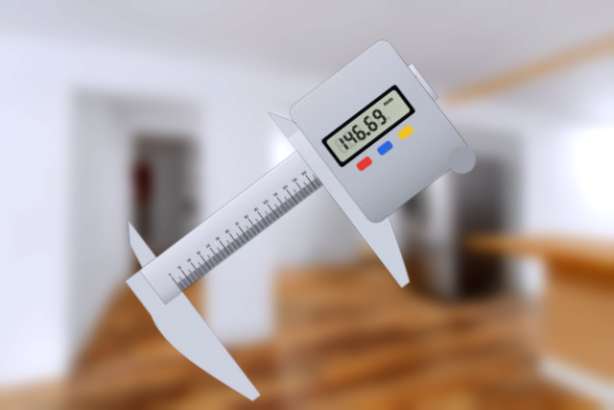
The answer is 146.69 mm
